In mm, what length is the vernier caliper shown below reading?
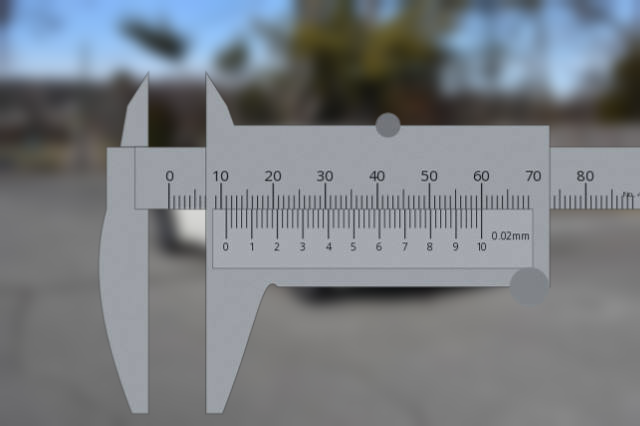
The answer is 11.0 mm
